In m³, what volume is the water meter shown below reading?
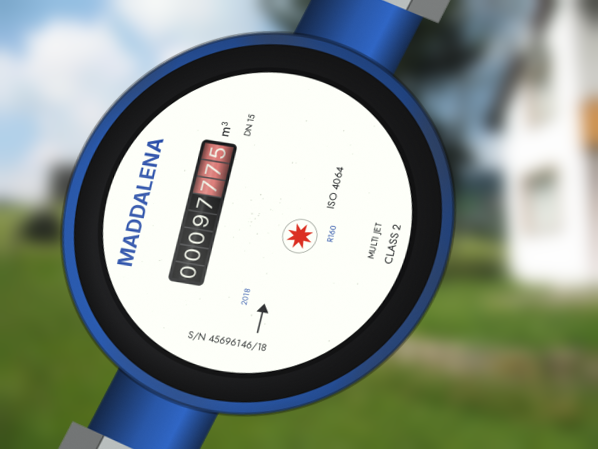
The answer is 97.775 m³
